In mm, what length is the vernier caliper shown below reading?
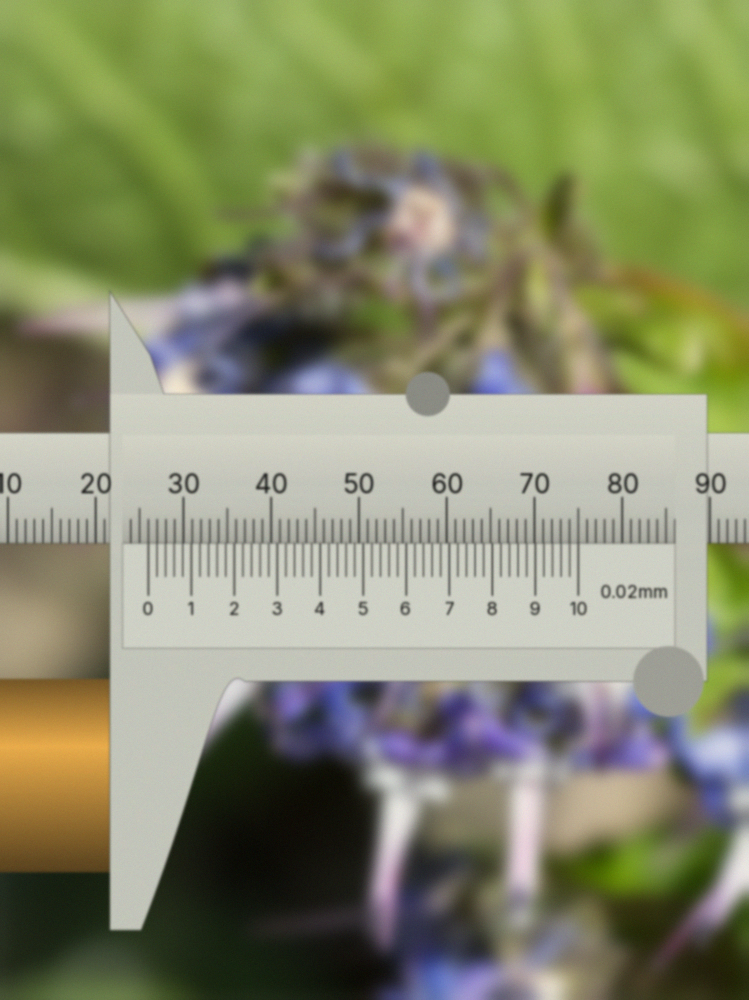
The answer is 26.0 mm
